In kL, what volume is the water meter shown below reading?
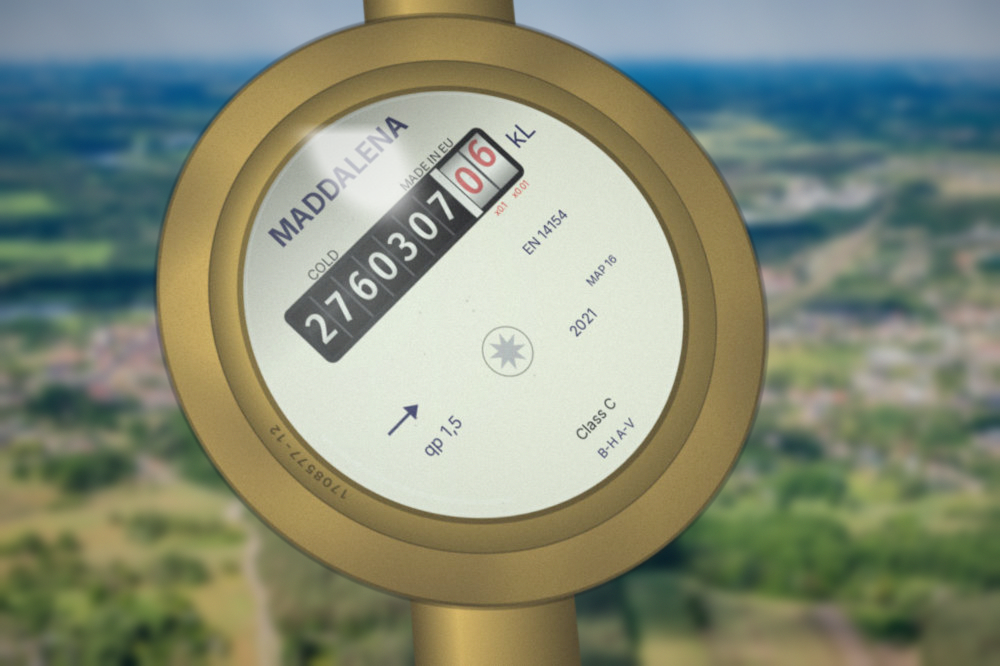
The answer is 2760307.06 kL
